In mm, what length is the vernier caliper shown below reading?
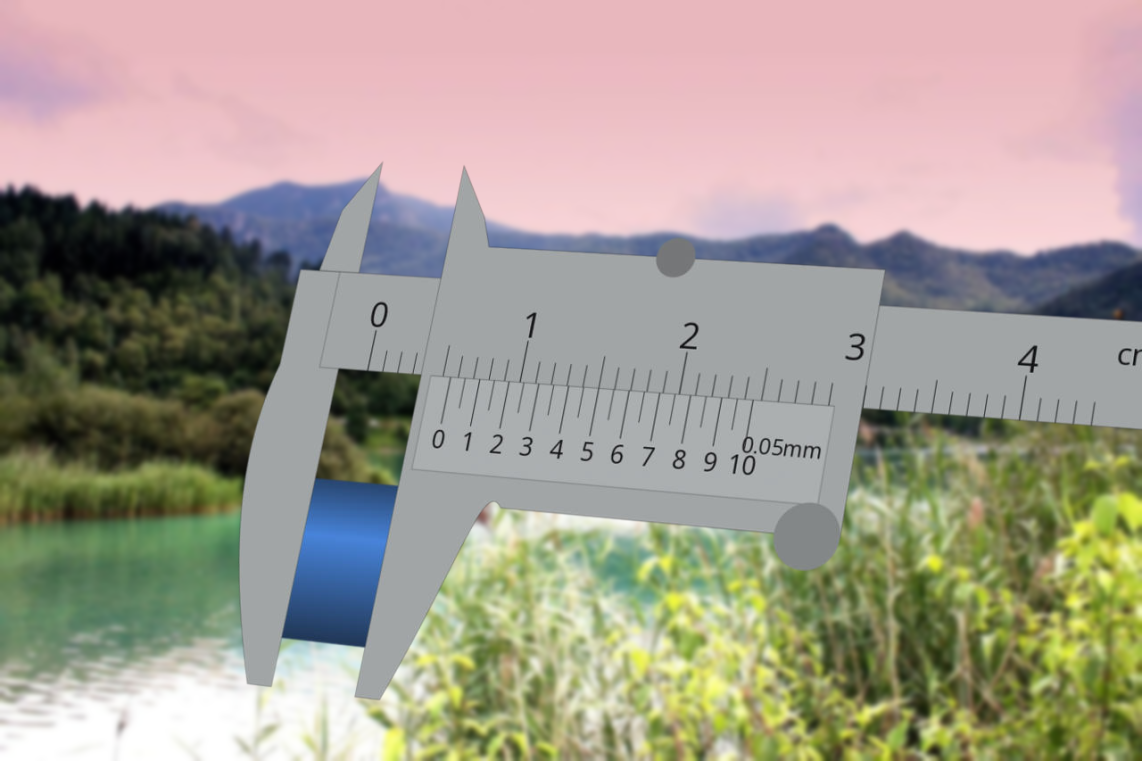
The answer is 5.5 mm
